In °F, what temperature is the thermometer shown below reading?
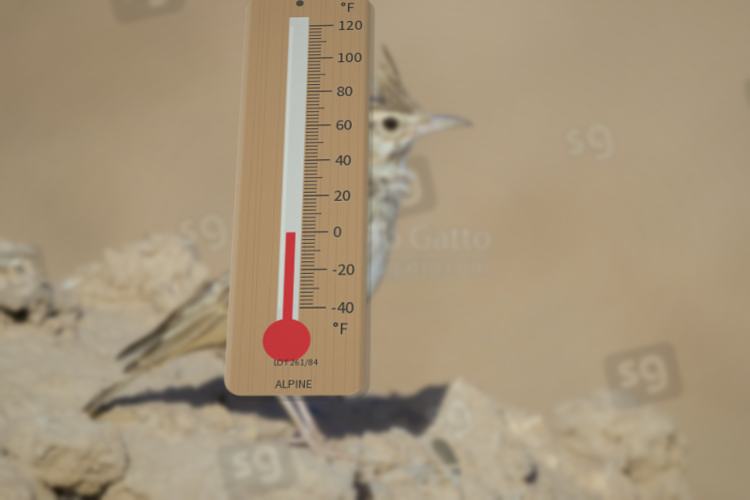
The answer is 0 °F
